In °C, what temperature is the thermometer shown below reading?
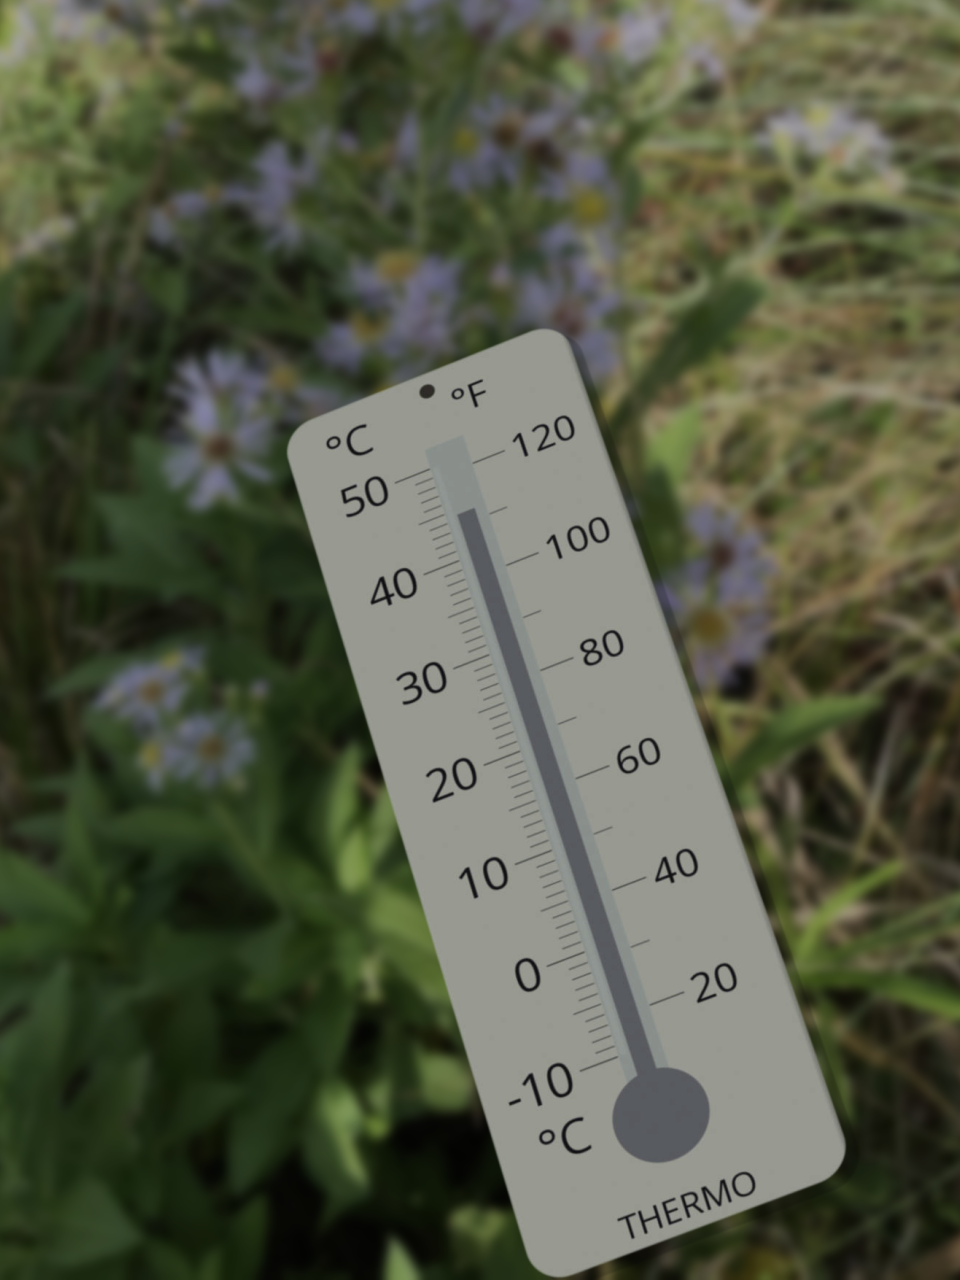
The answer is 44.5 °C
